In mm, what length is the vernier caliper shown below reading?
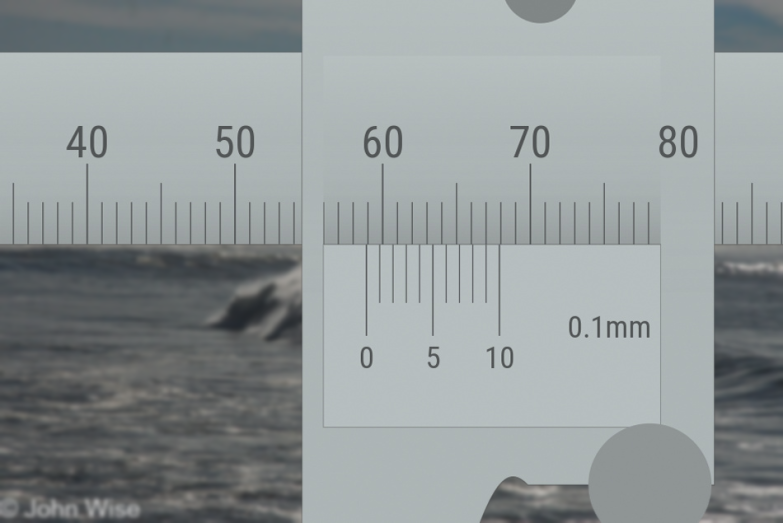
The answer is 58.9 mm
